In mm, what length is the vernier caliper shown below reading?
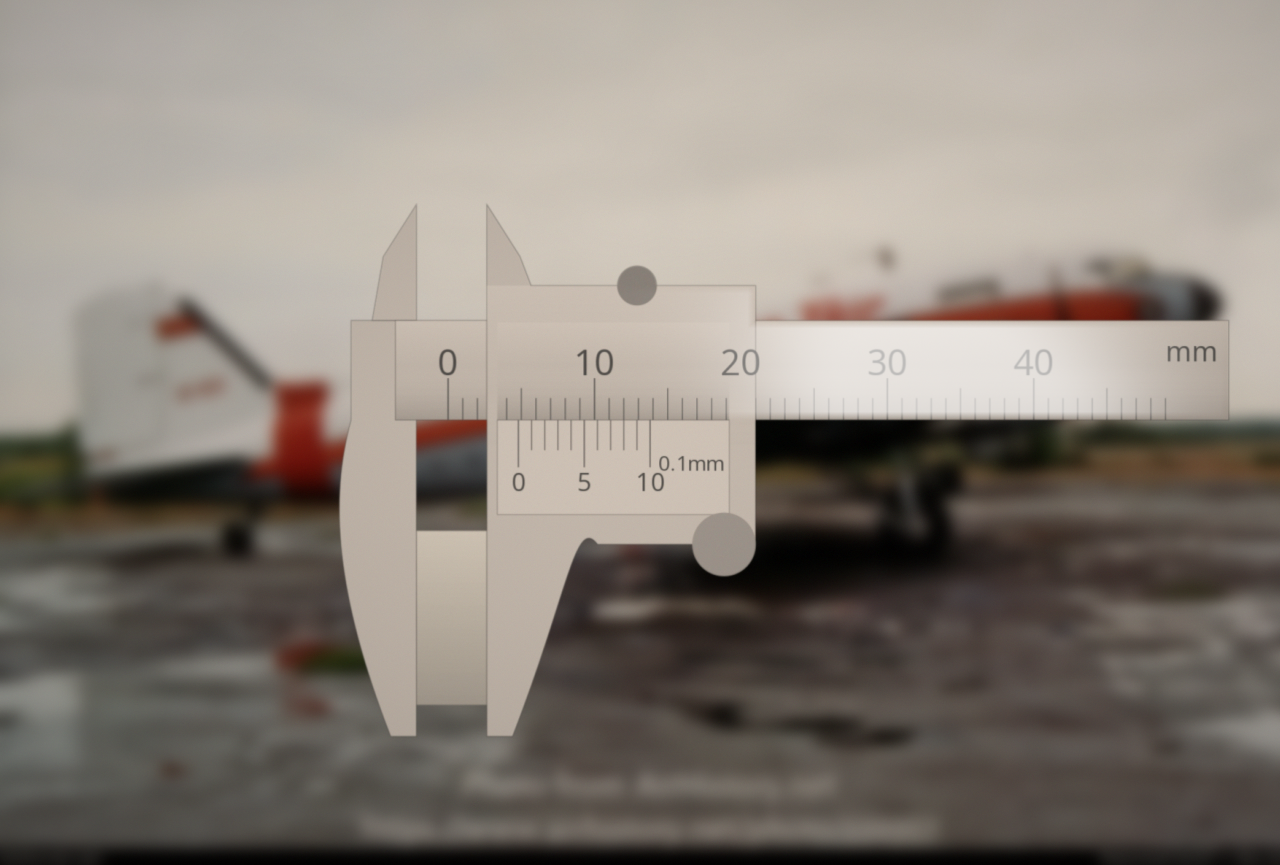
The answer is 4.8 mm
